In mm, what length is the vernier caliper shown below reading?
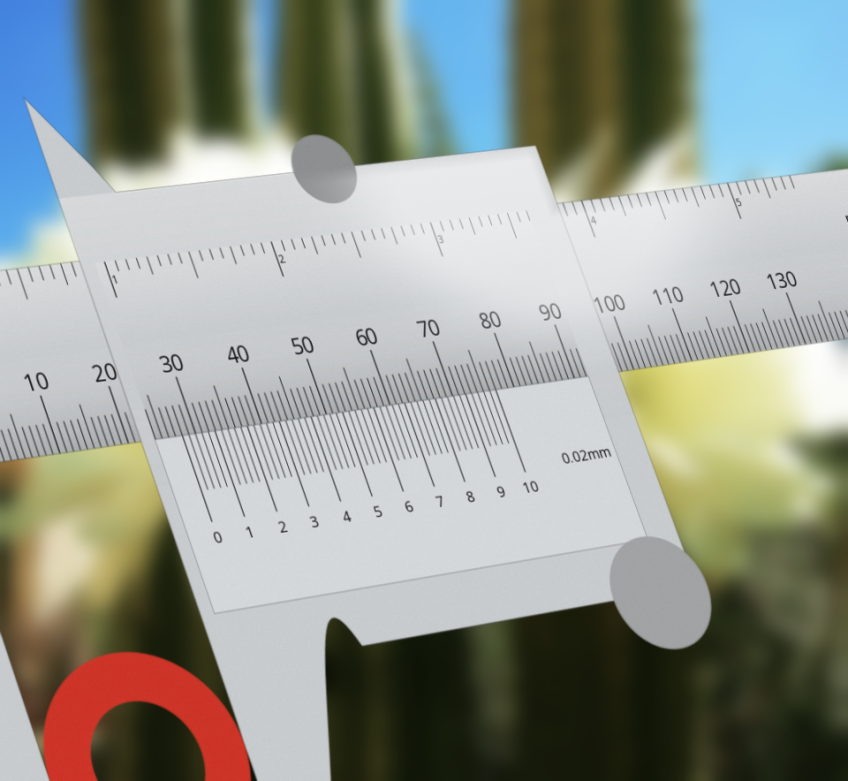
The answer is 28.0 mm
